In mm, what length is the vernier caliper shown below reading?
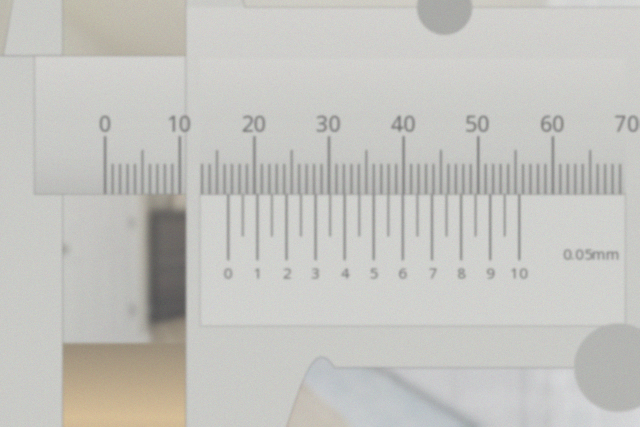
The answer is 16.5 mm
